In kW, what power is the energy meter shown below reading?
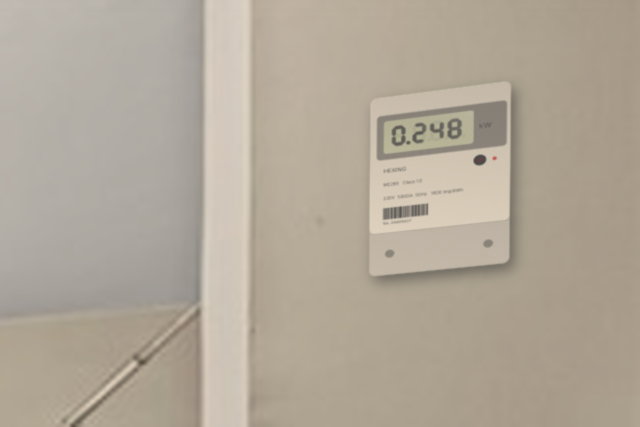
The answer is 0.248 kW
